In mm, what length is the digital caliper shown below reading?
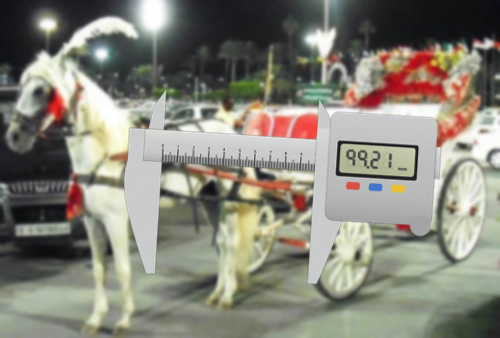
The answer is 99.21 mm
